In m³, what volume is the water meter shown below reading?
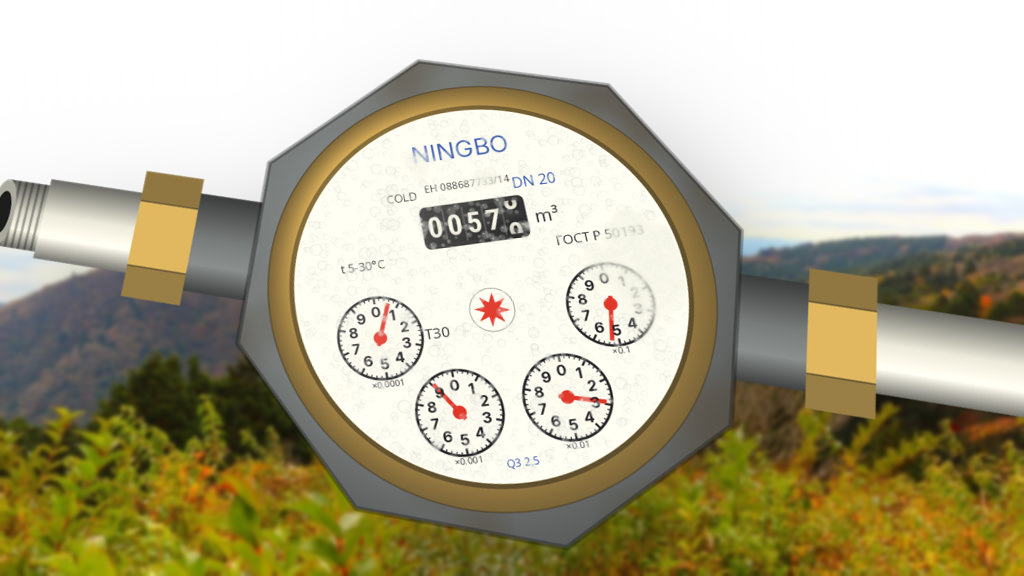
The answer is 578.5290 m³
